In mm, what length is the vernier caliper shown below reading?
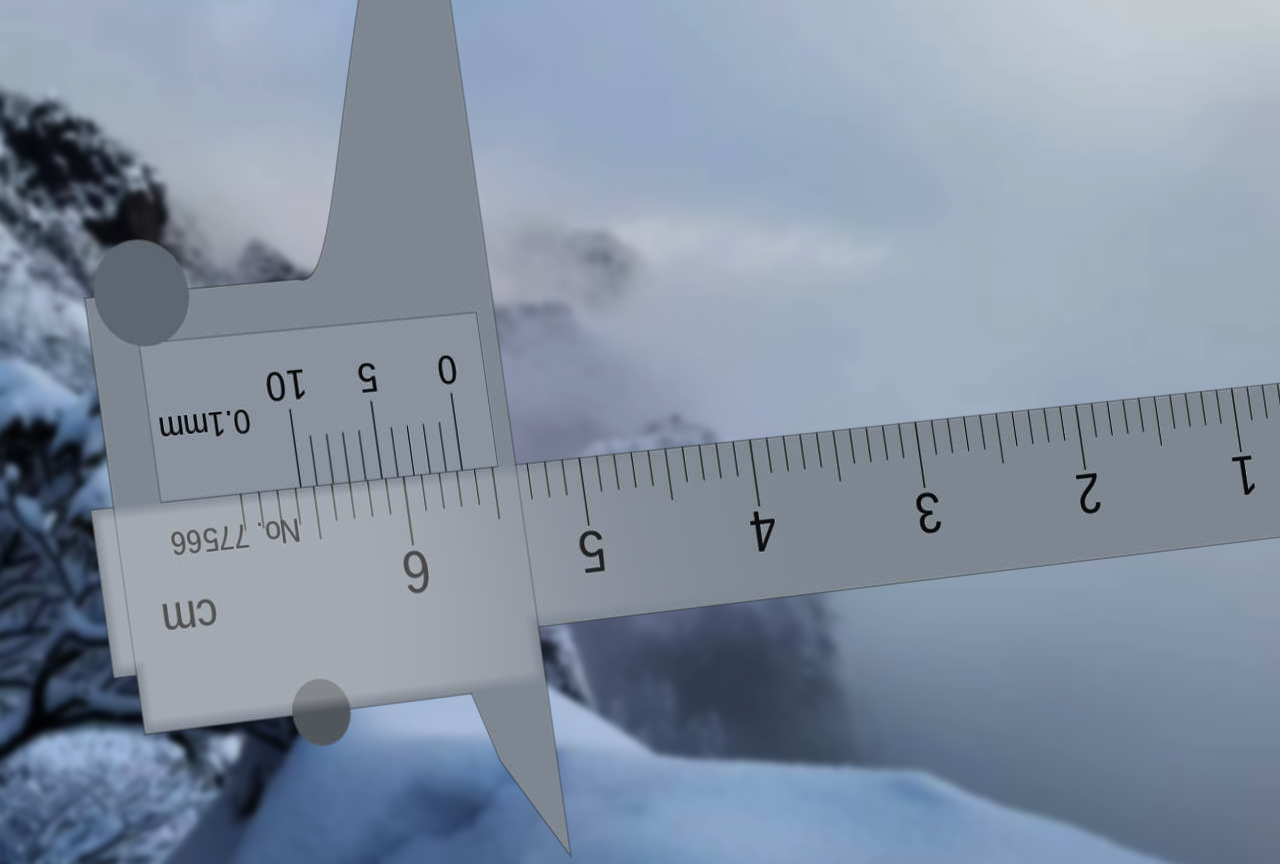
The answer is 56.7 mm
